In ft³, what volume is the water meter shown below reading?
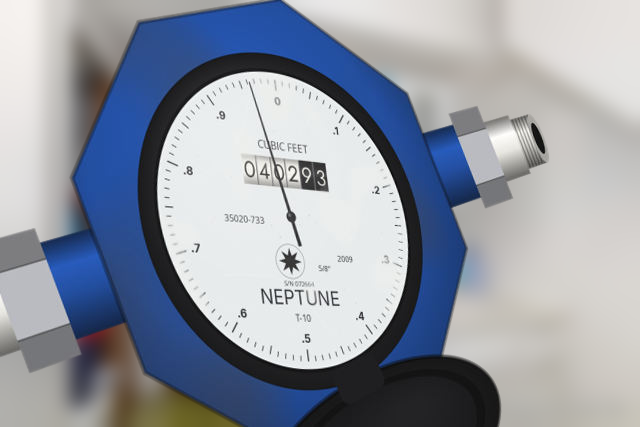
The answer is 40292.96 ft³
